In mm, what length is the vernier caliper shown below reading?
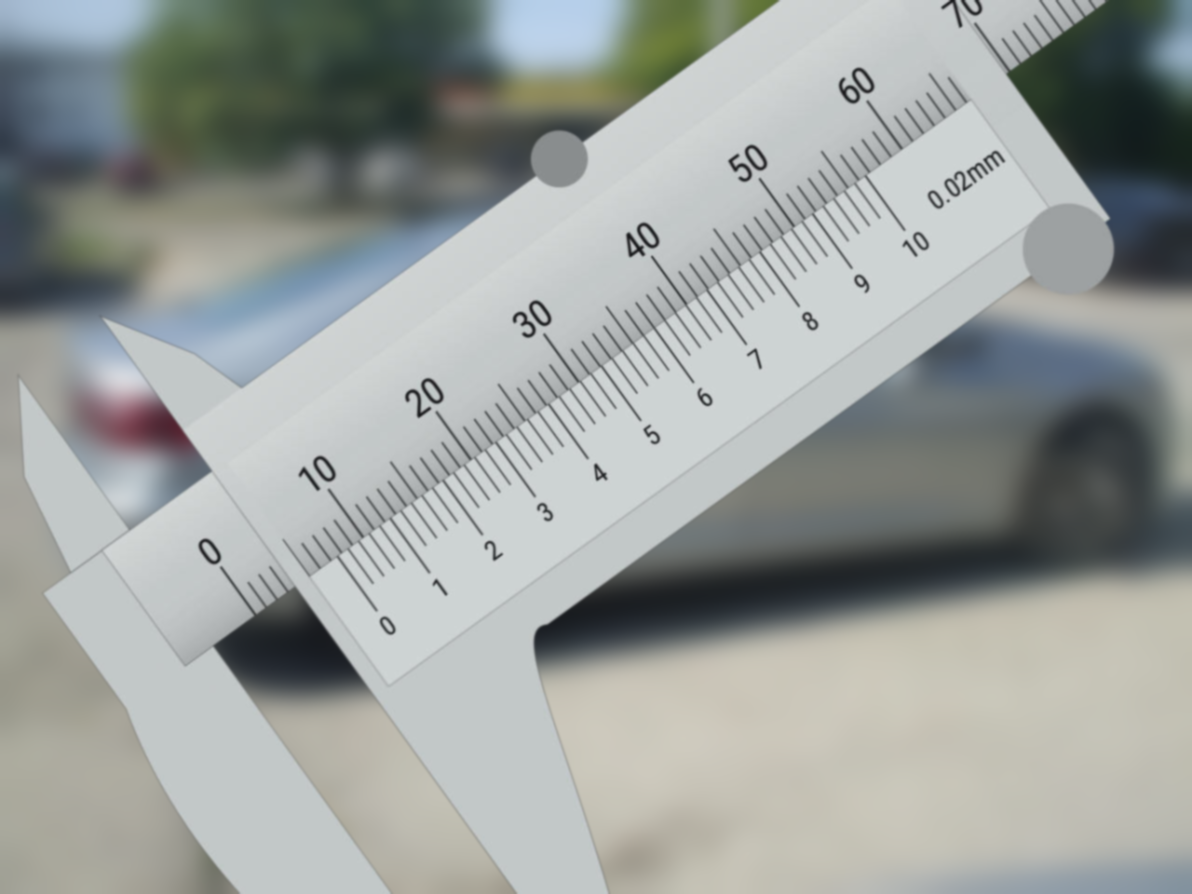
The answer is 7.6 mm
